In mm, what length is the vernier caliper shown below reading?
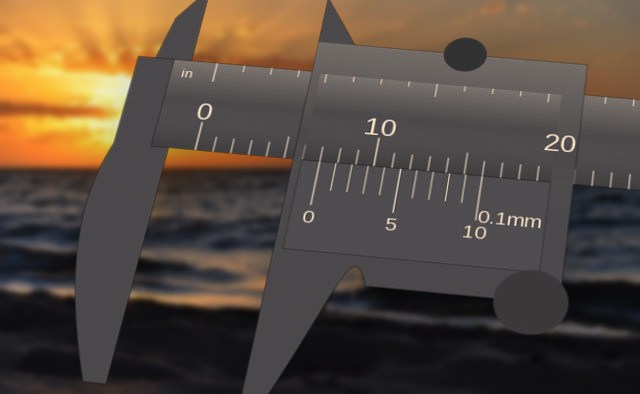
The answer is 7.0 mm
